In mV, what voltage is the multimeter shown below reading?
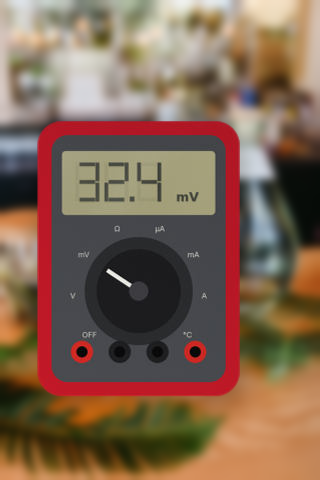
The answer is 32.4 mV
